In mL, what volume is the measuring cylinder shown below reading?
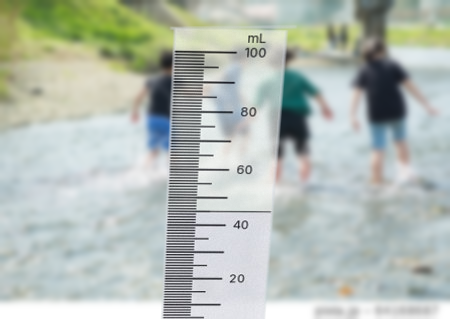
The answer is 45 mL
